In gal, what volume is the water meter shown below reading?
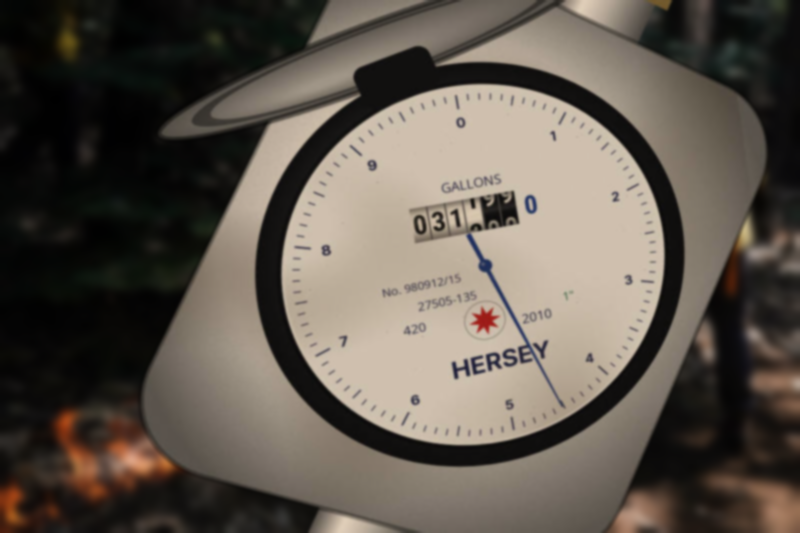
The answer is 311994.5 gal
